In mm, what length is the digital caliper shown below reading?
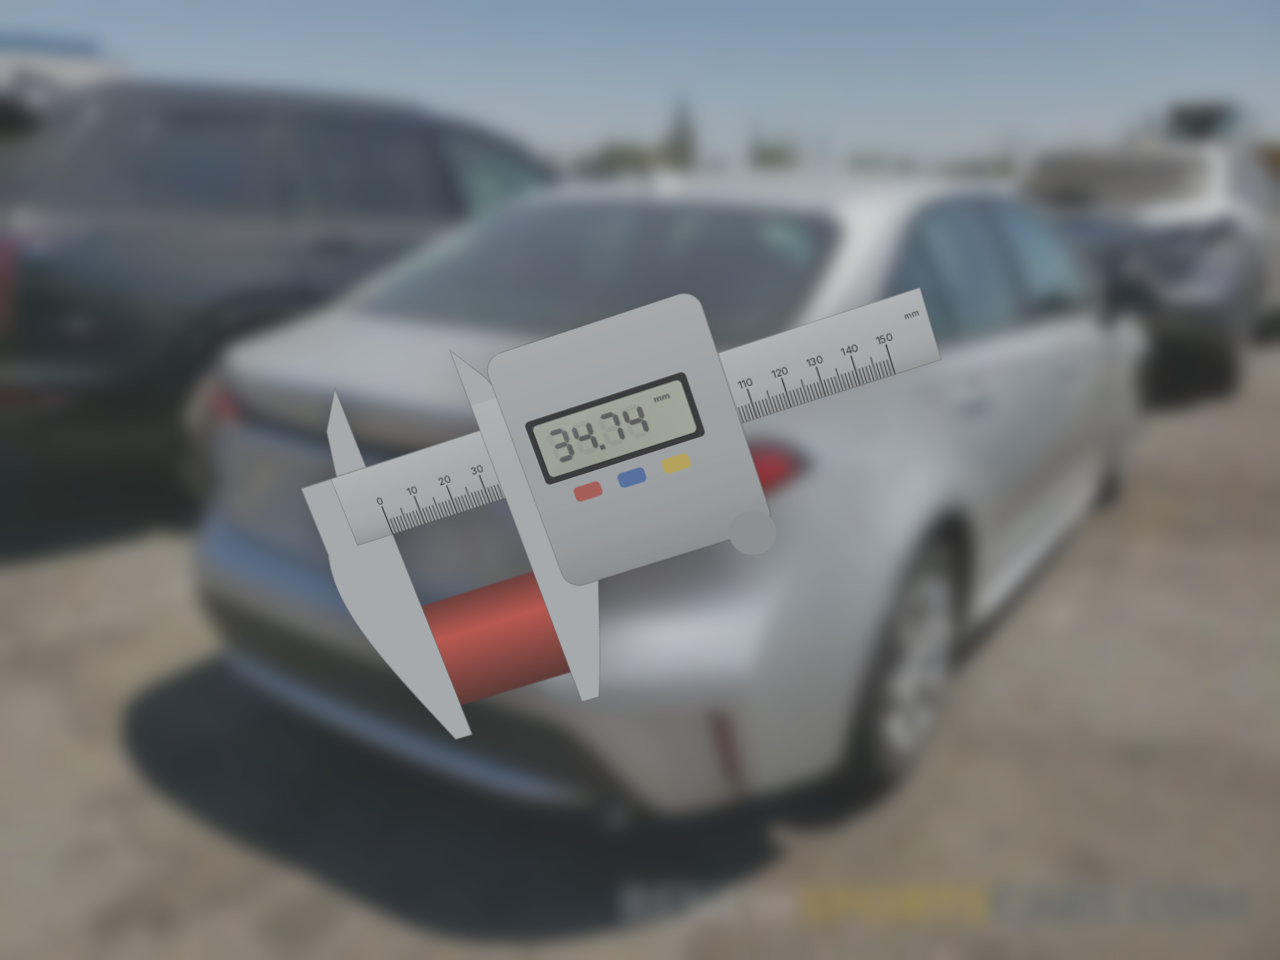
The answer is 34.74 mm
